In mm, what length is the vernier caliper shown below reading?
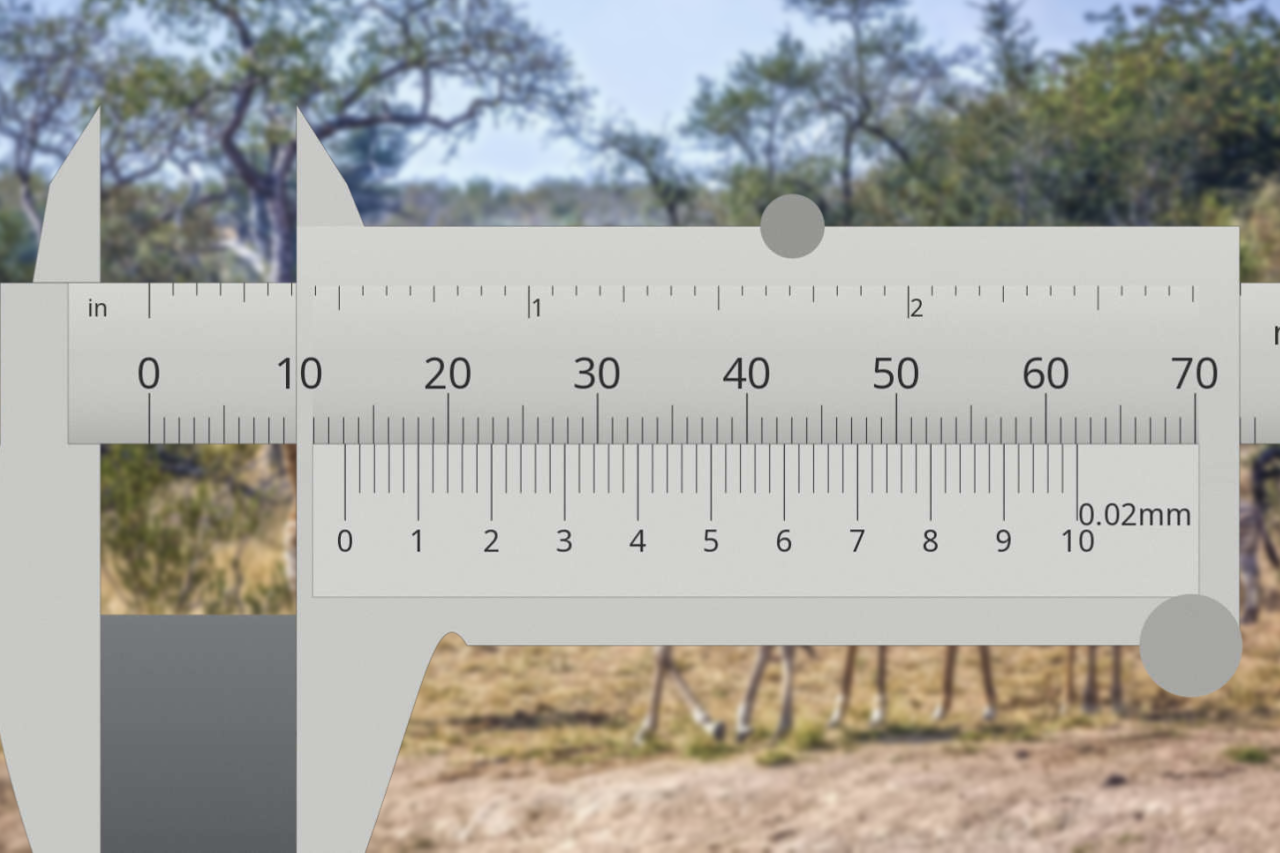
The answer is 13.1 mm
